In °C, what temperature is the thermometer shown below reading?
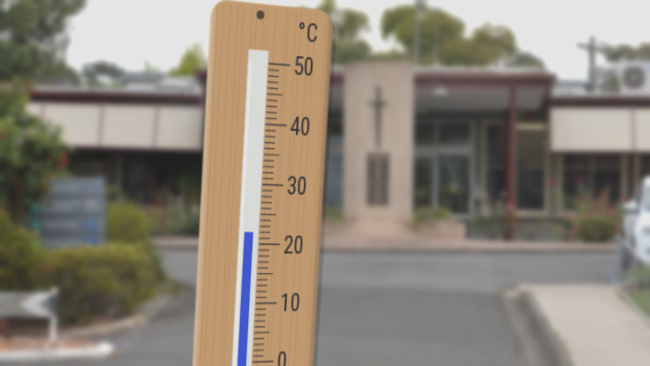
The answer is 22 °C
